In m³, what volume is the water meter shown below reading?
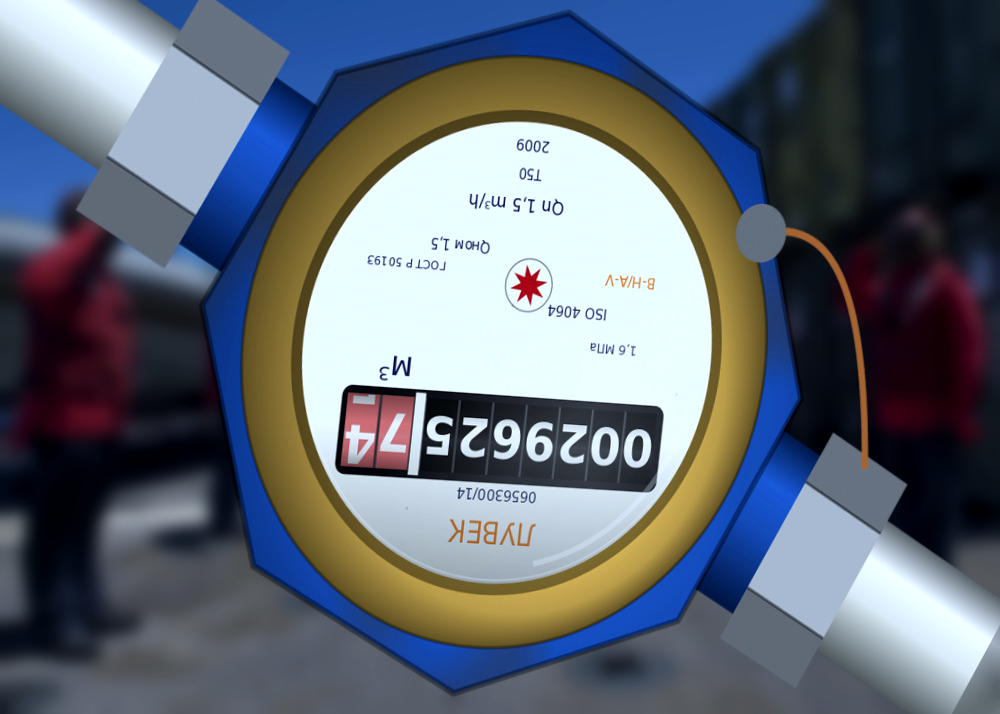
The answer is 29625.74 m³
